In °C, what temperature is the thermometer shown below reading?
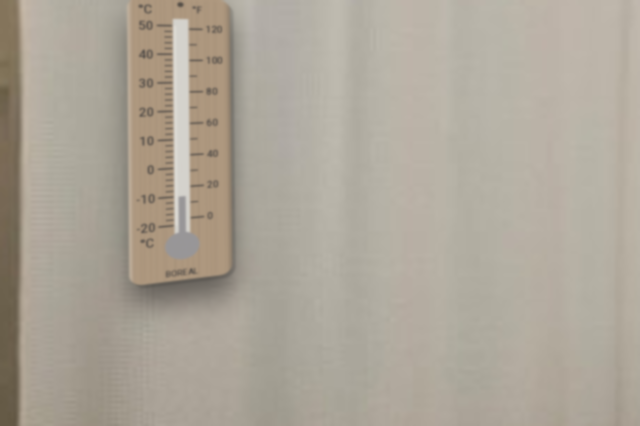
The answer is -10 °C
